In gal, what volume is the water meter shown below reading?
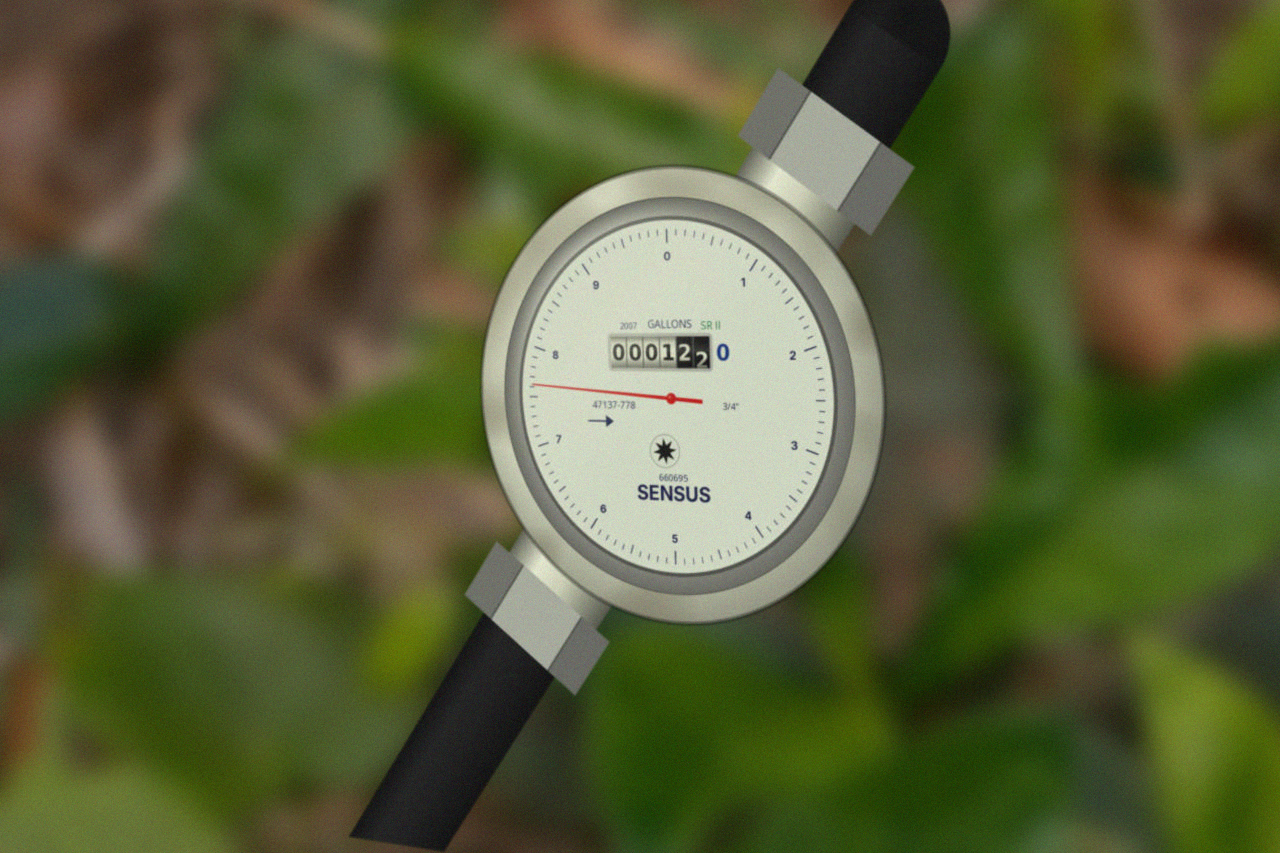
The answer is 1217.6 gal
